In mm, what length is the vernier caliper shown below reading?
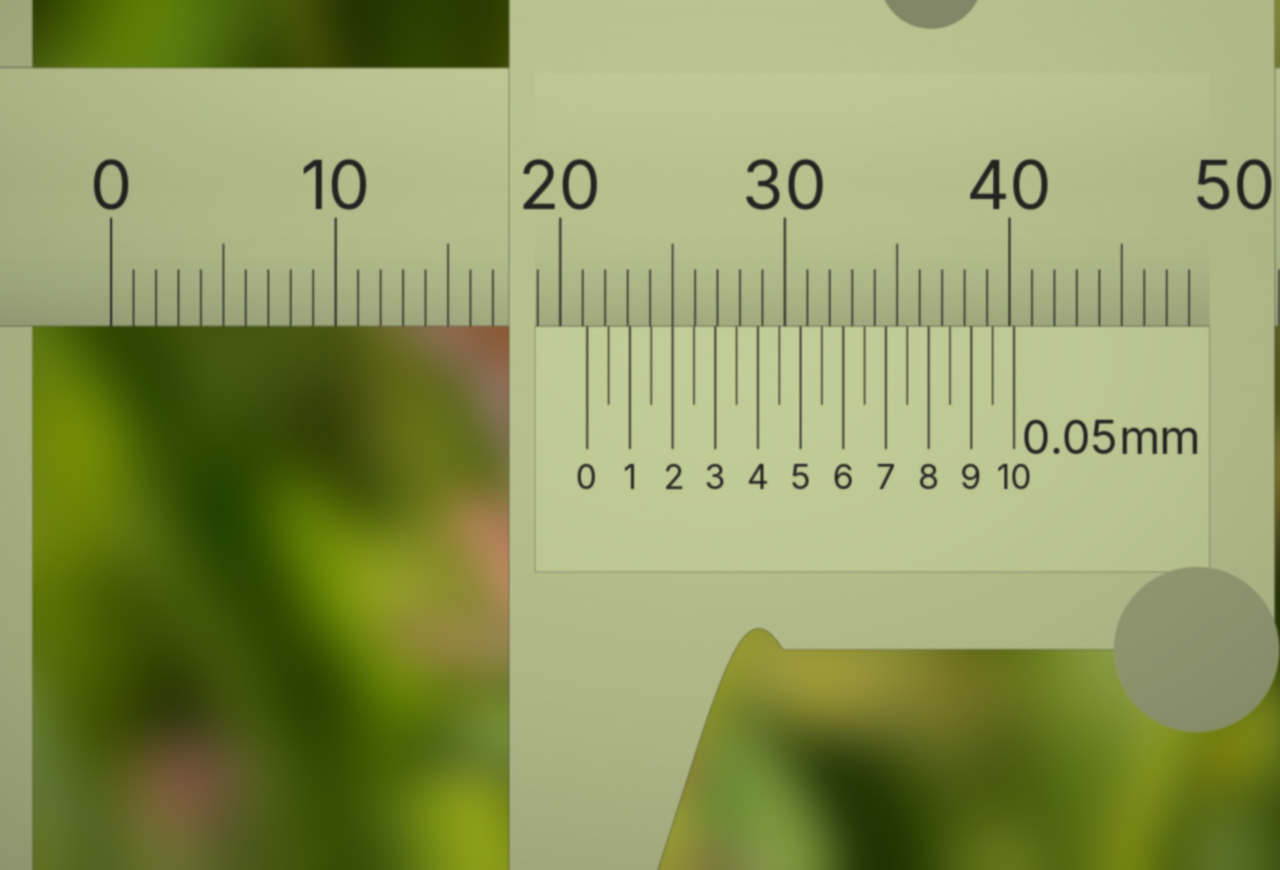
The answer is 21.2 mm
